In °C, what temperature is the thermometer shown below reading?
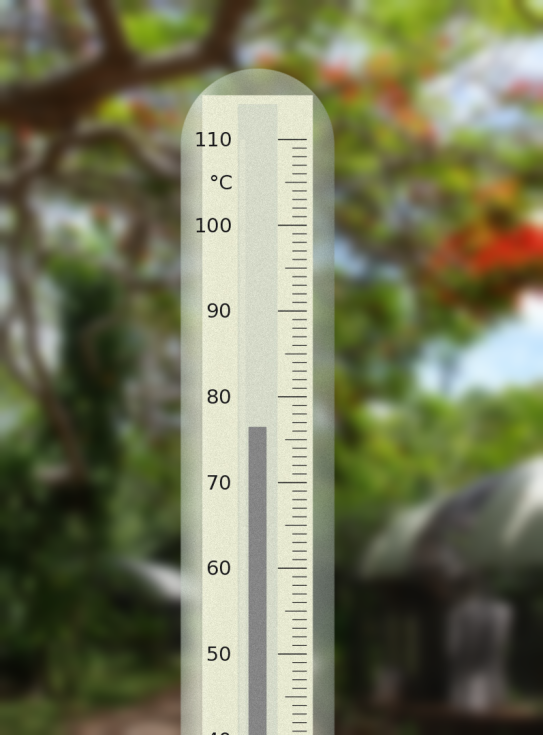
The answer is 76.5 °C
